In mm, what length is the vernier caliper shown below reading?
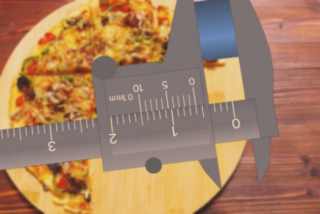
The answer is 6.0 mm
